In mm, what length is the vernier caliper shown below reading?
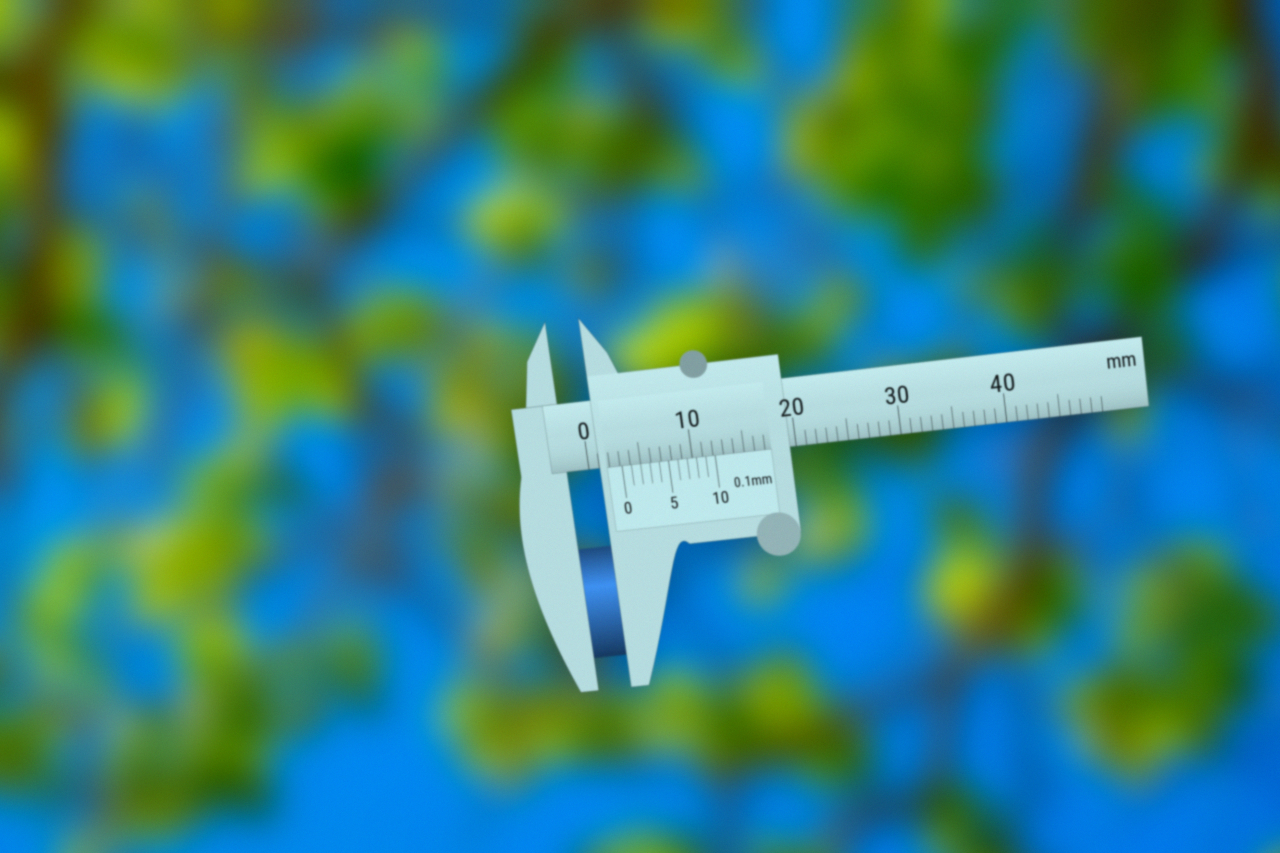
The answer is 3.2 mm
